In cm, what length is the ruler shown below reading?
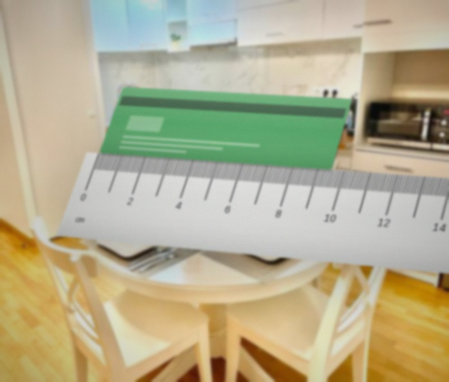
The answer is 9.5 cm
